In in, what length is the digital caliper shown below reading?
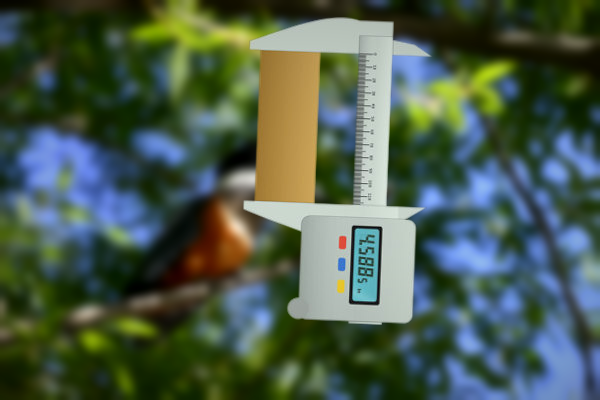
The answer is 4.5885 in
